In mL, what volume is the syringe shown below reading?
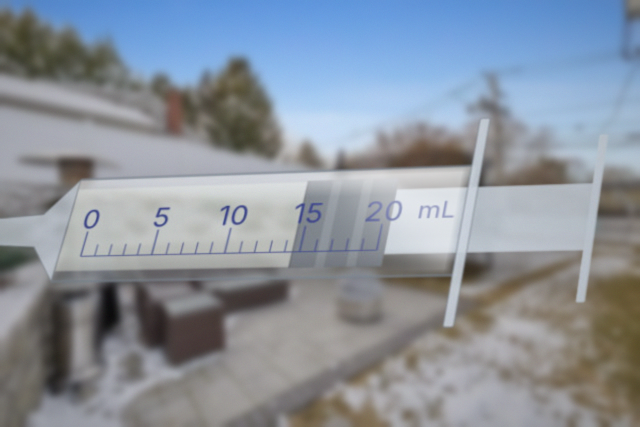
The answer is 14.5 mL
